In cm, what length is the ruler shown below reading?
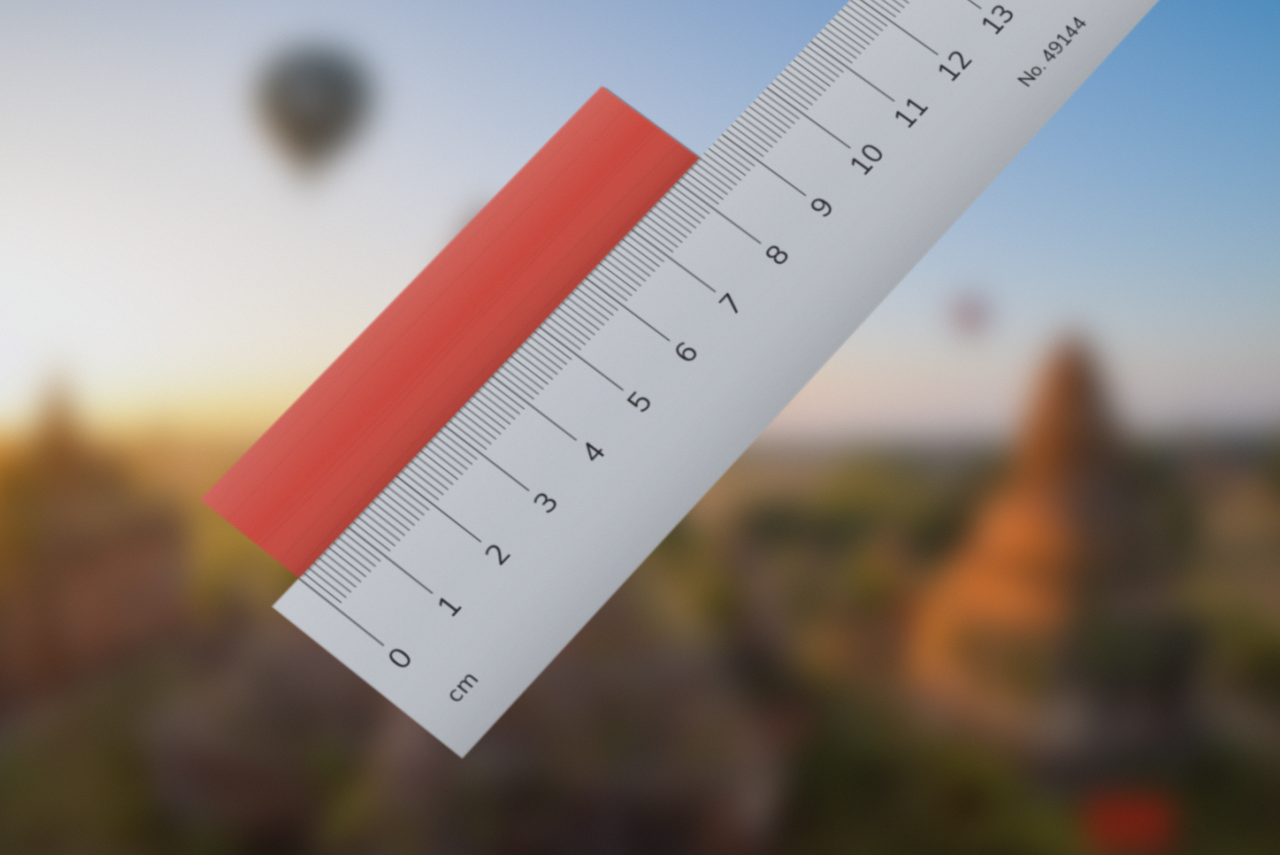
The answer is 8.5 cm
